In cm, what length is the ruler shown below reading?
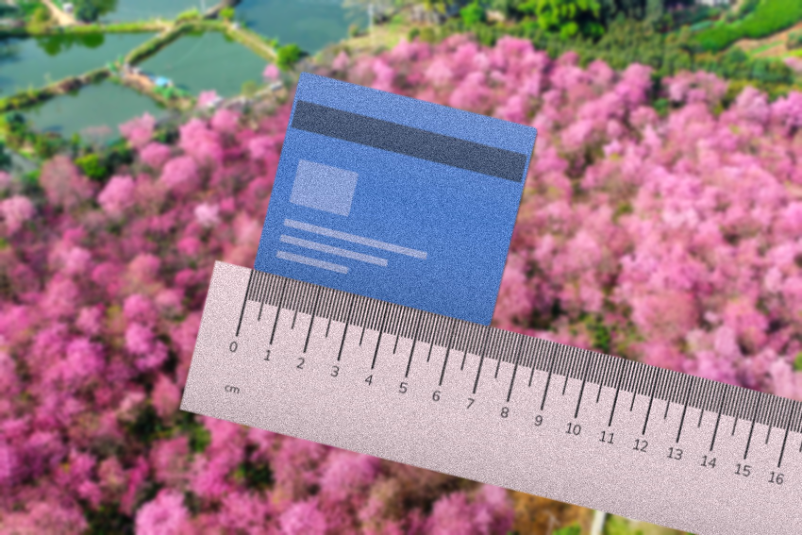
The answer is 7 cm
